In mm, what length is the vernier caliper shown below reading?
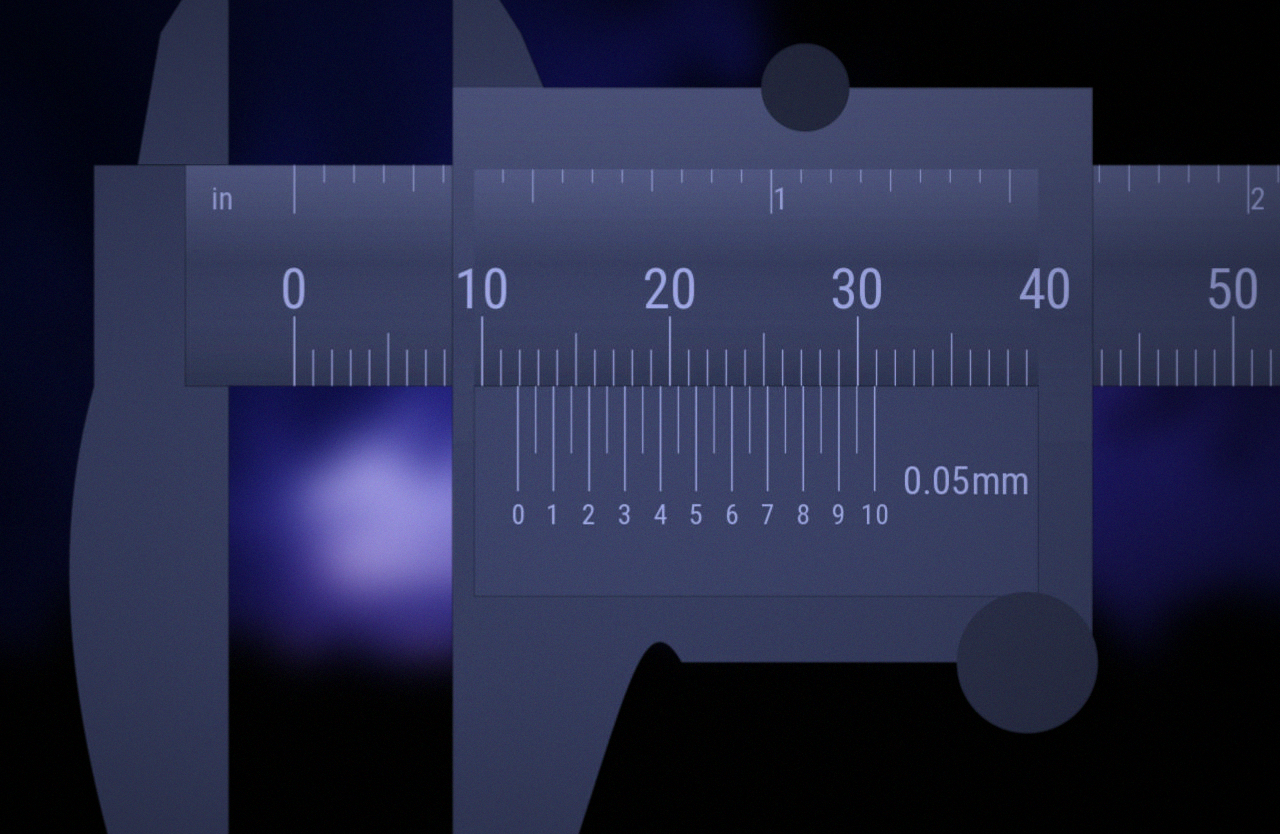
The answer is 11.9 mm
